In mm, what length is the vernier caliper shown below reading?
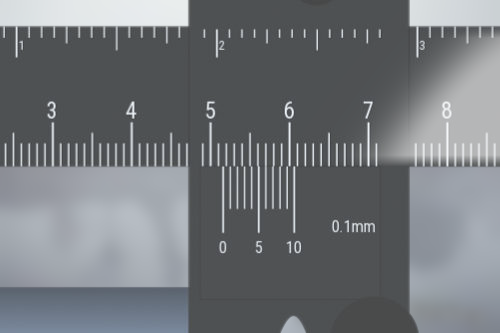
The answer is 51.6 mm
